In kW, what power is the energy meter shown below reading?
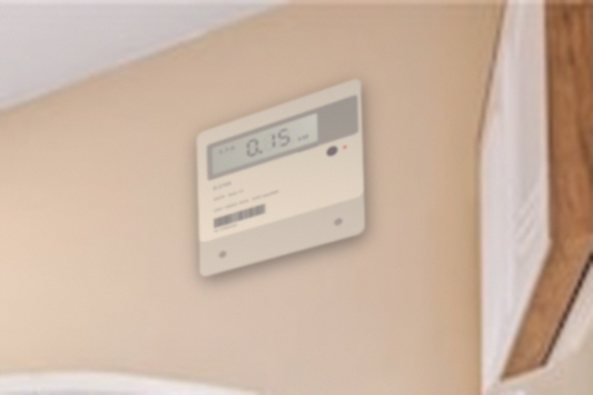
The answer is 0.15 kW
